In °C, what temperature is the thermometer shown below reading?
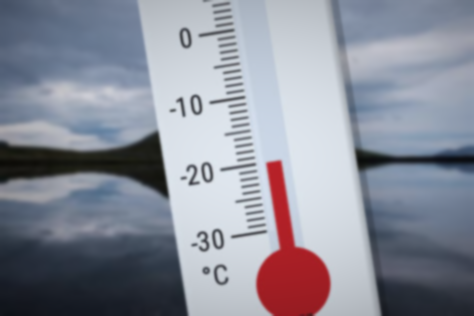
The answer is -20 °C
